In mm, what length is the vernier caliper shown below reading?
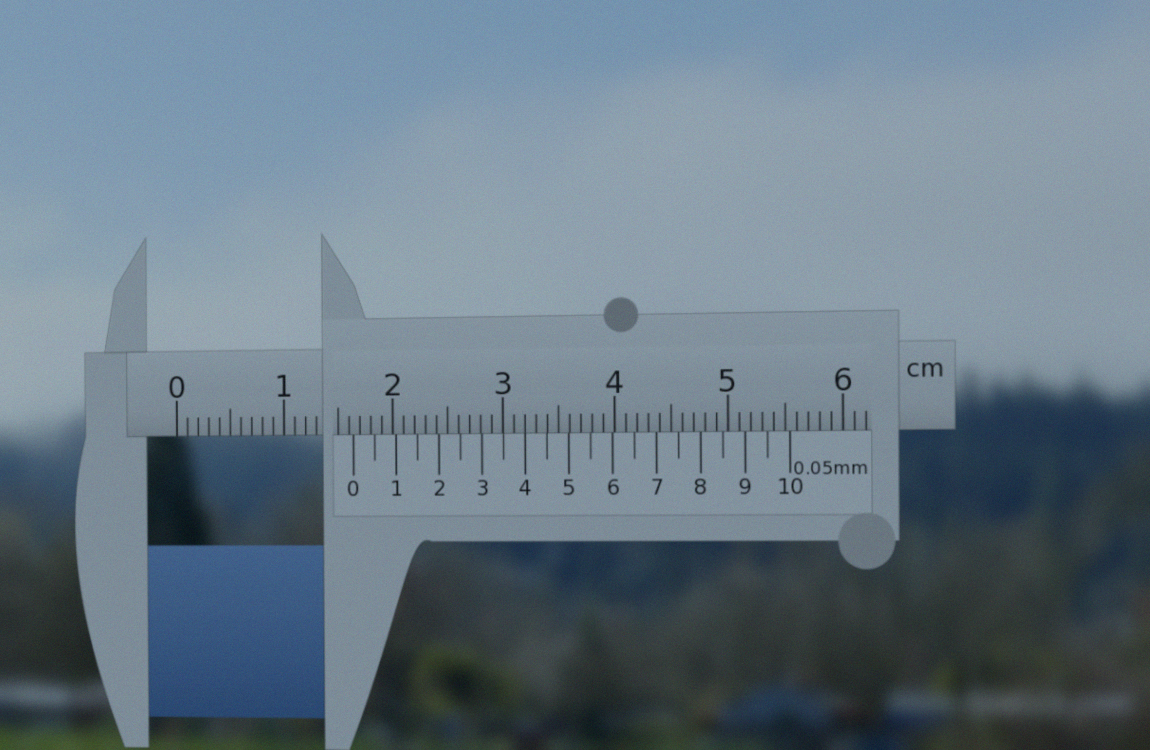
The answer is 16.4 mm
